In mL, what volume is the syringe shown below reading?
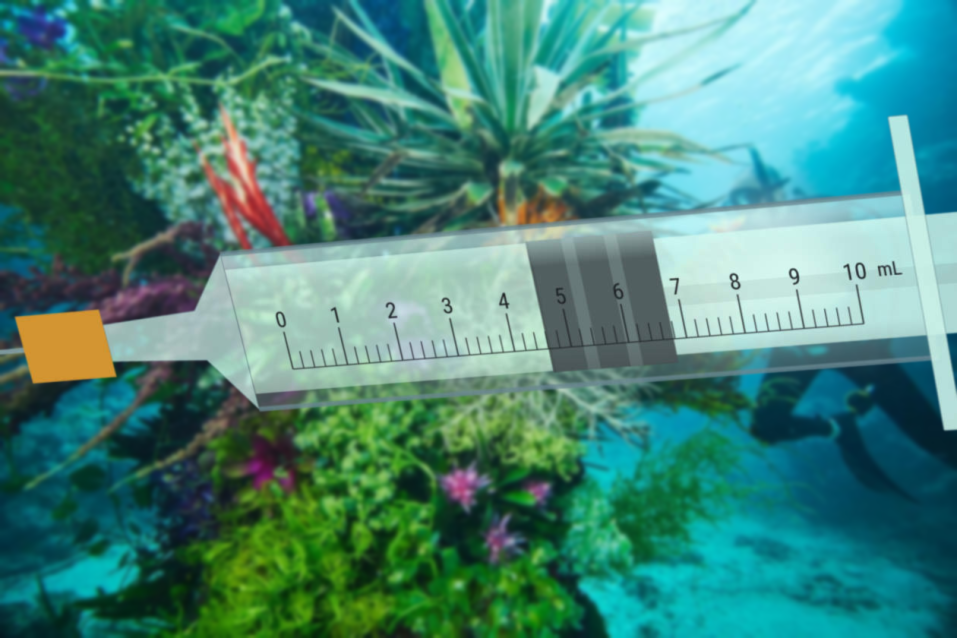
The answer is 4.6 mL
